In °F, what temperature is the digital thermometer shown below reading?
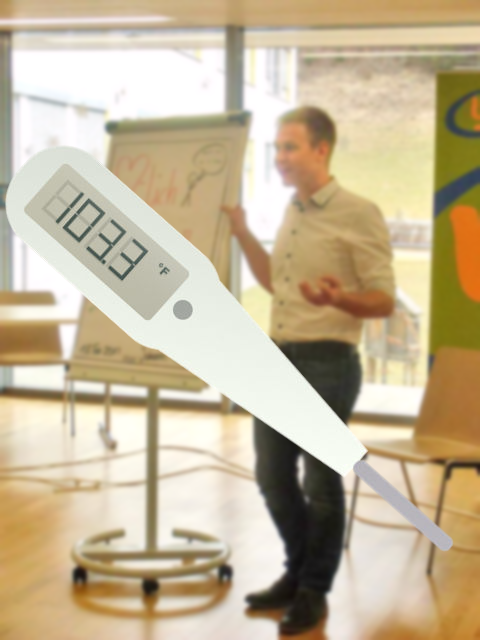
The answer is 103.3 °F
